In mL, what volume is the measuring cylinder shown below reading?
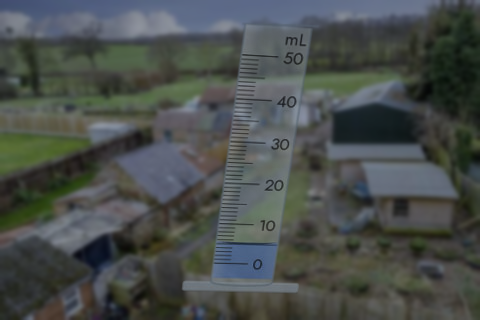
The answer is 5 mL
